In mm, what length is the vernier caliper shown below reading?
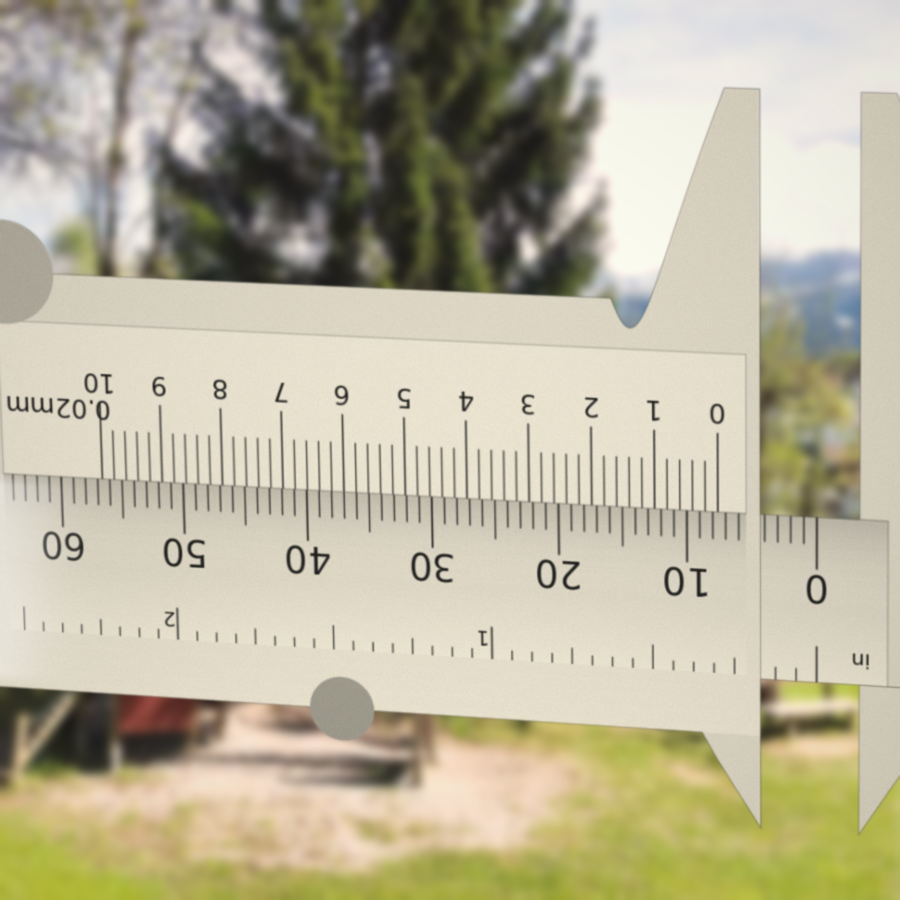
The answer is 7.6 mm
